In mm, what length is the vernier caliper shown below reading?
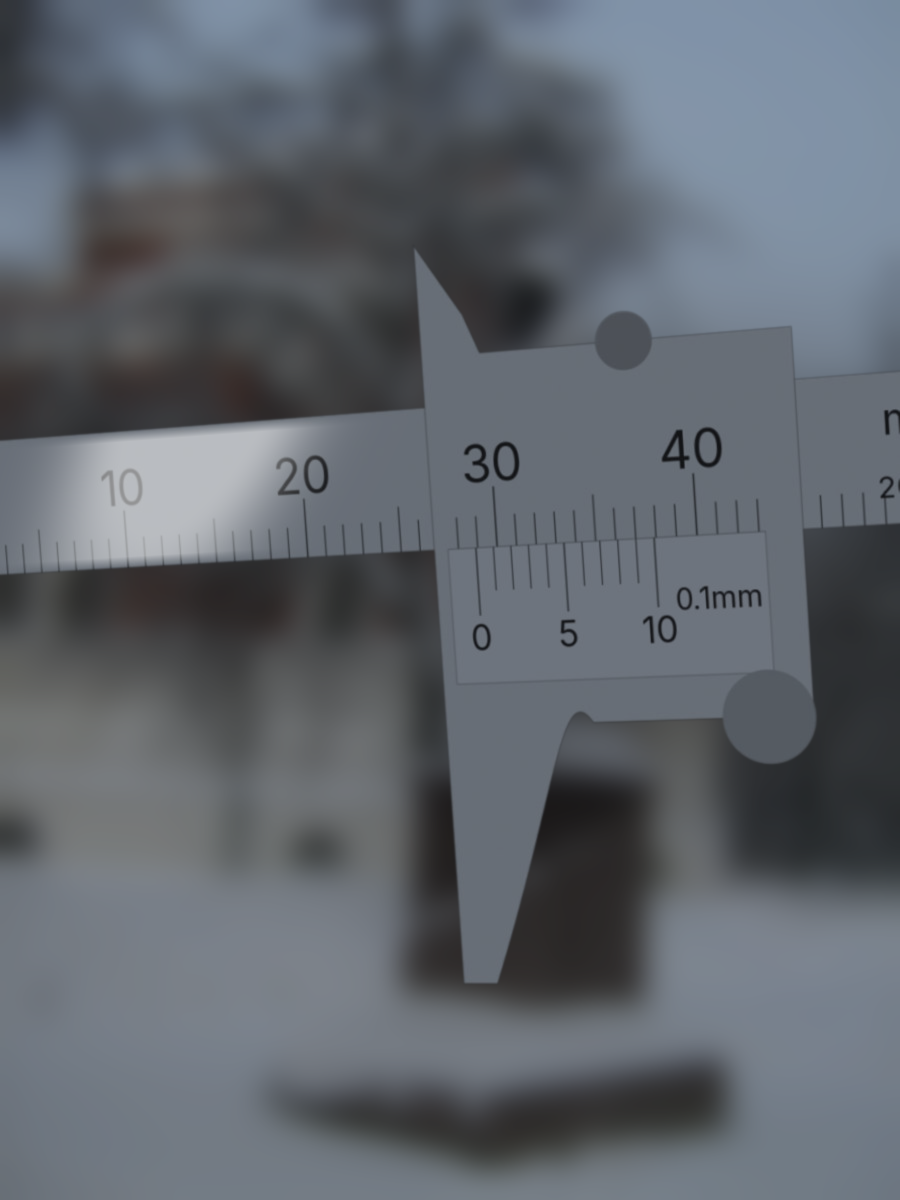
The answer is 28.9 mm
